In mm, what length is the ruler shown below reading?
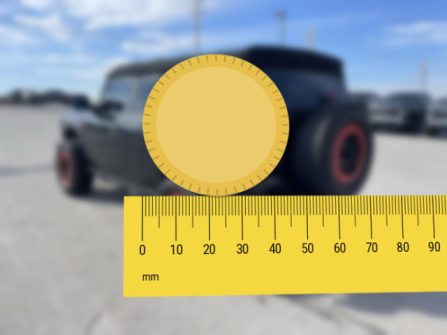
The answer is 45 mm
